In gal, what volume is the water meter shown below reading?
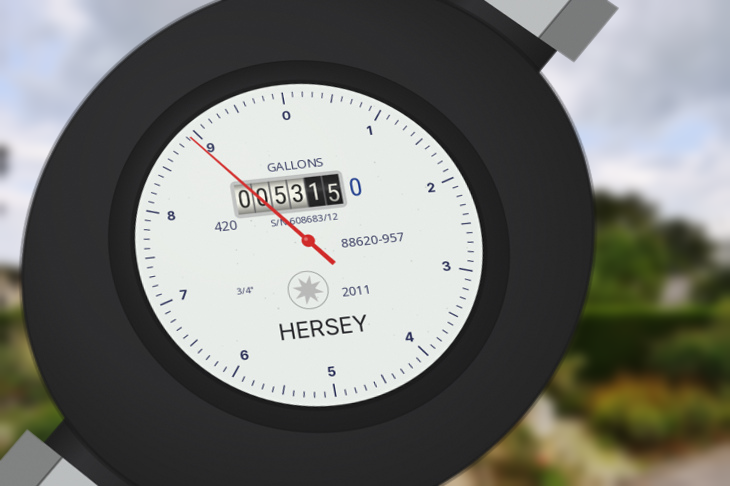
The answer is 53148.9 gal
